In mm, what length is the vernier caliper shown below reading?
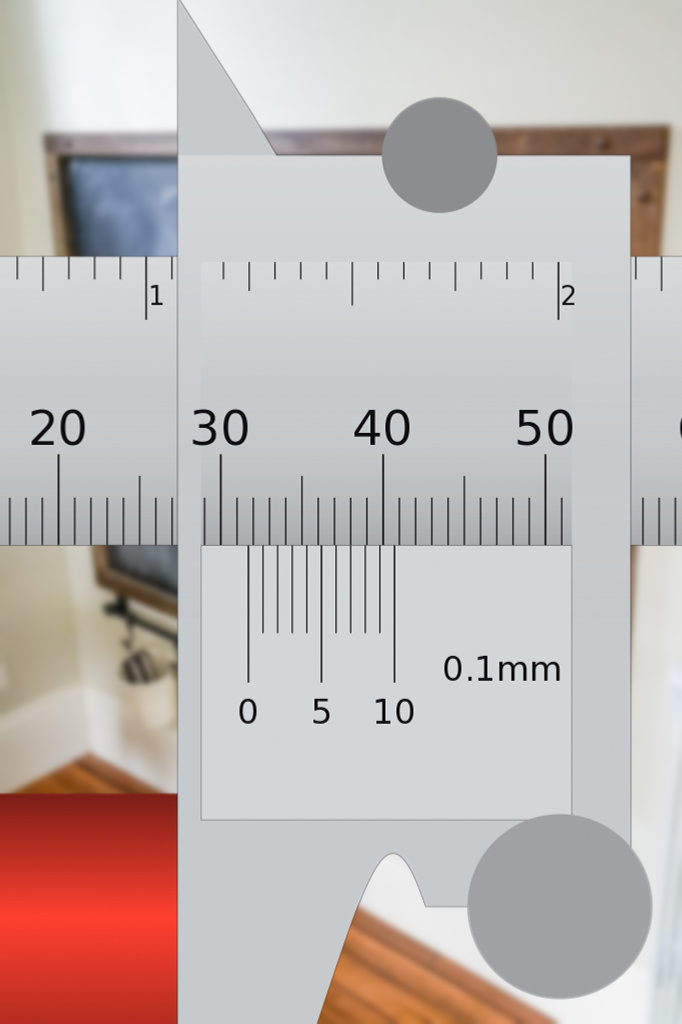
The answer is 31.7 mm
